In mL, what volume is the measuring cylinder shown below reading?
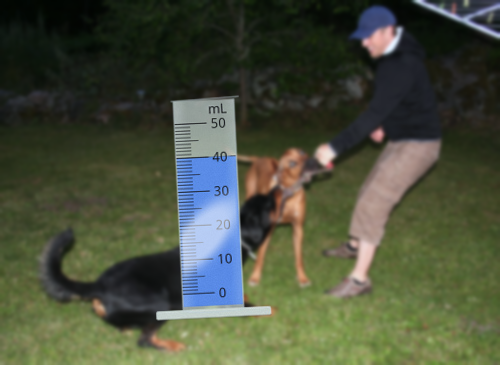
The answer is 40 mL
